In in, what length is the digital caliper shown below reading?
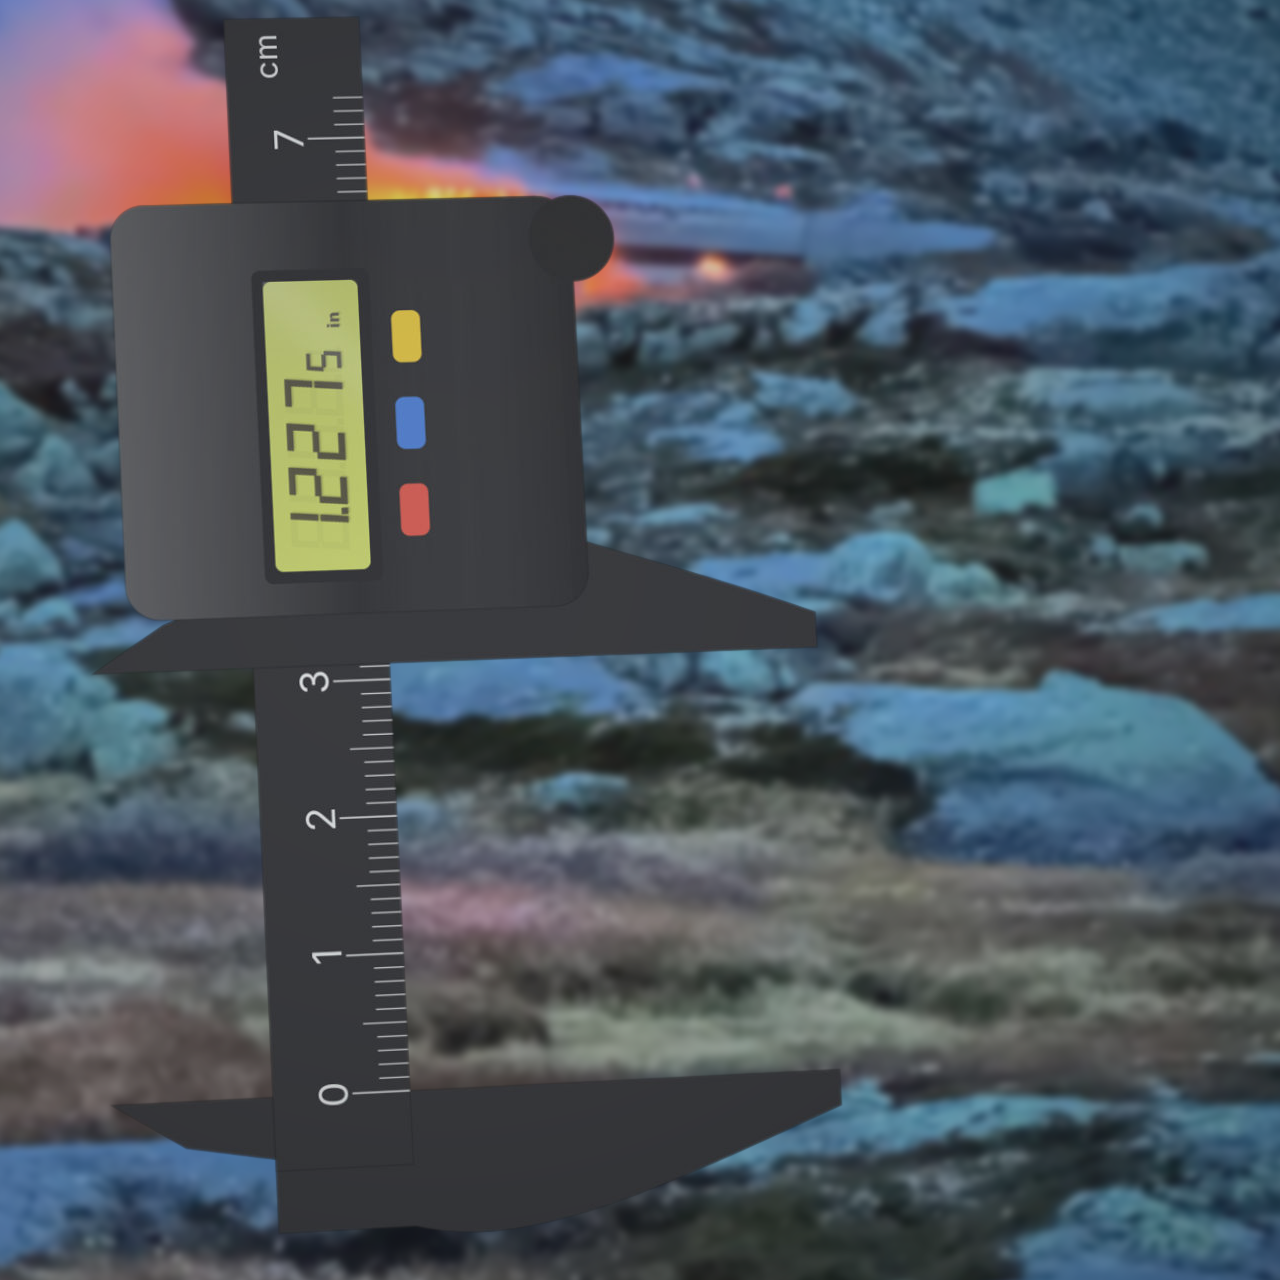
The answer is 1.2275 in
